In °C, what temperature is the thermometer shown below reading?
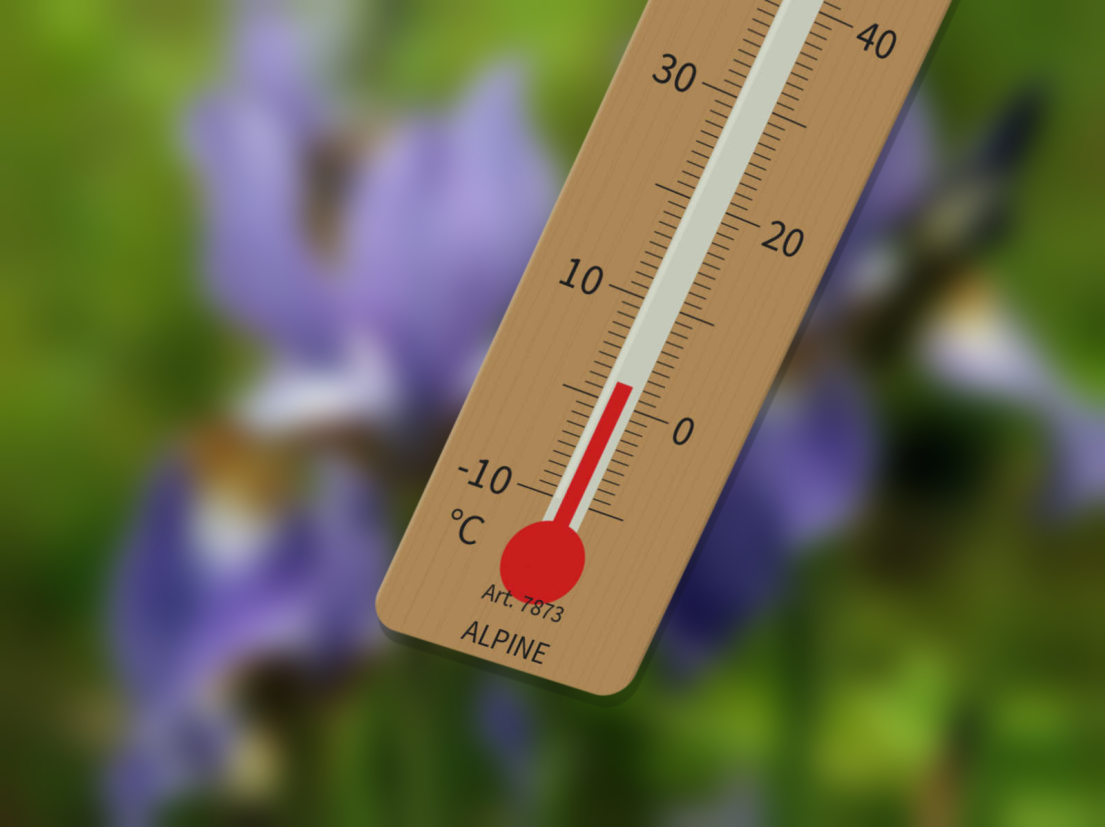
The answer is 2 °C
